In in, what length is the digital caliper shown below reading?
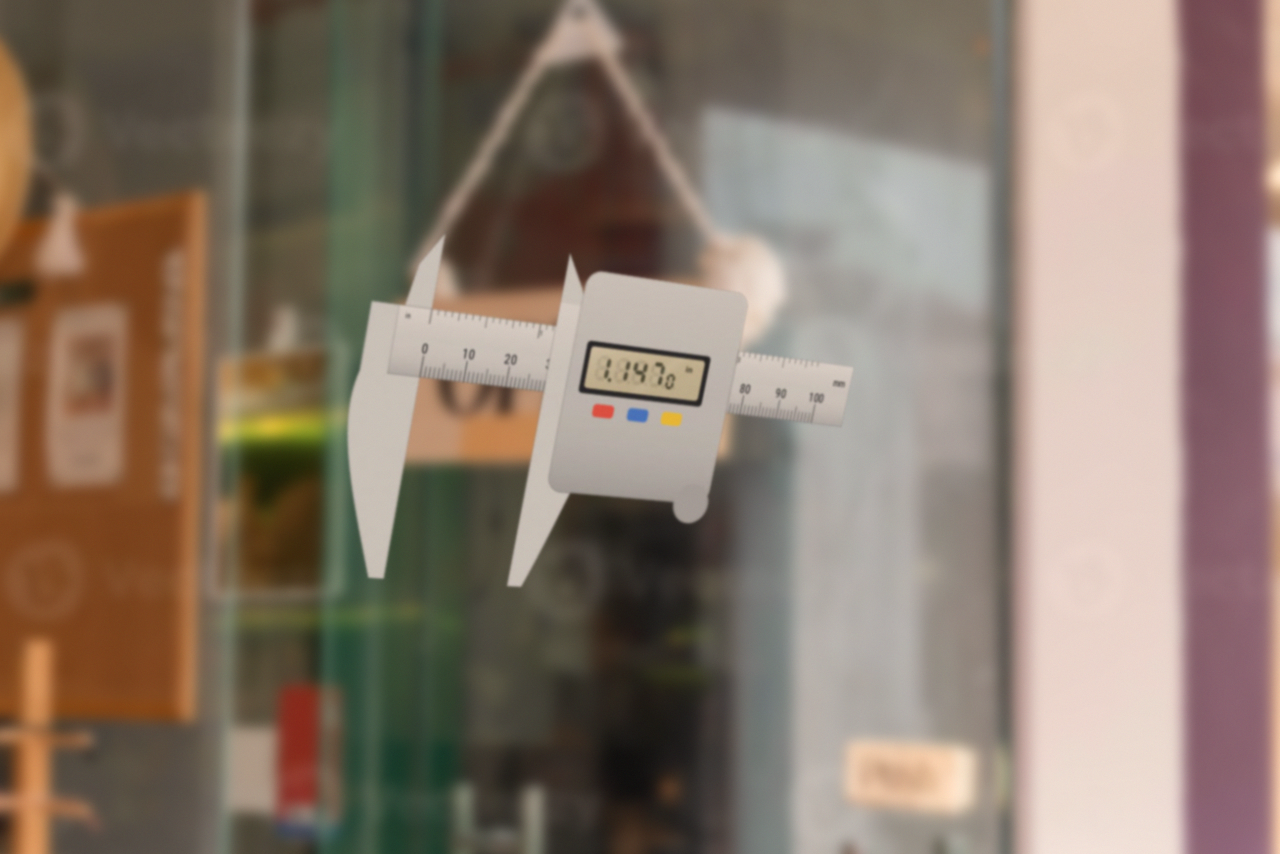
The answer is 1.1470 in
